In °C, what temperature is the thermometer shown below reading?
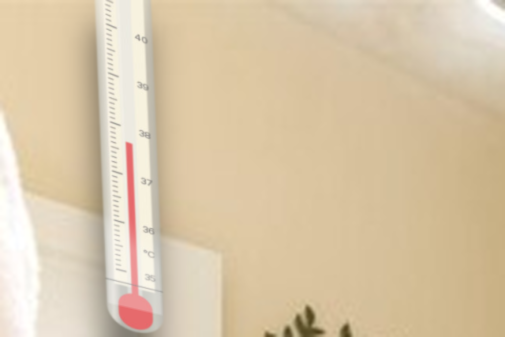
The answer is 37.7 °C
